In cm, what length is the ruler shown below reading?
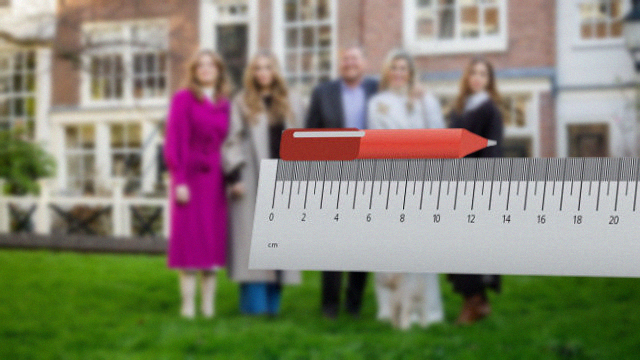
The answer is 13 cm
